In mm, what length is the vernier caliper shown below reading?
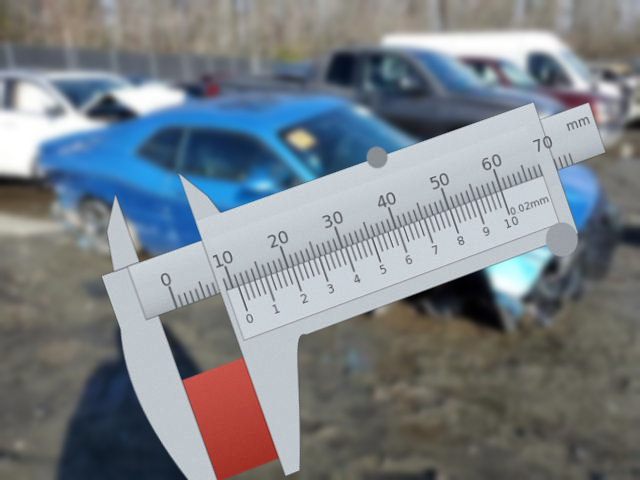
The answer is 11.0 mm
